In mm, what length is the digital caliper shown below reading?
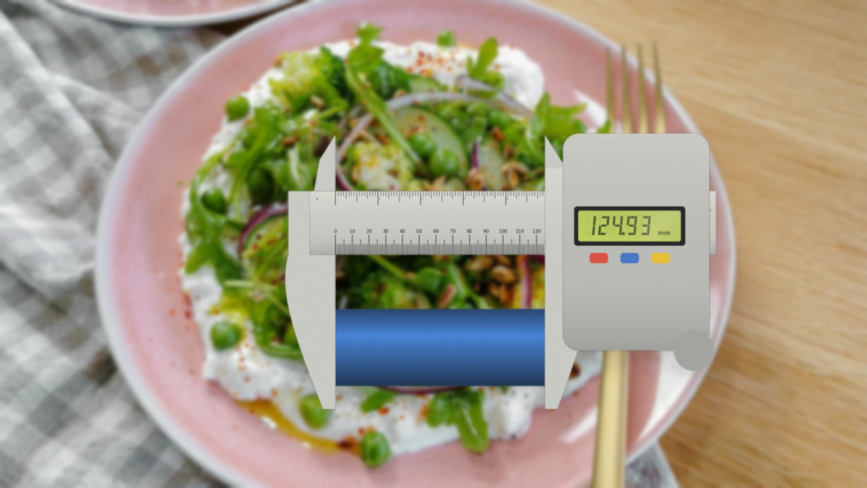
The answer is 124.93 mm
